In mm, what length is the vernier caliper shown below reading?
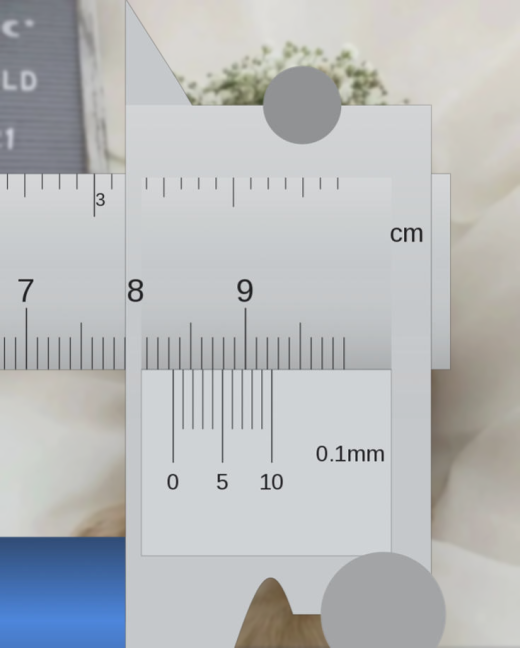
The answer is 83.4 mm
